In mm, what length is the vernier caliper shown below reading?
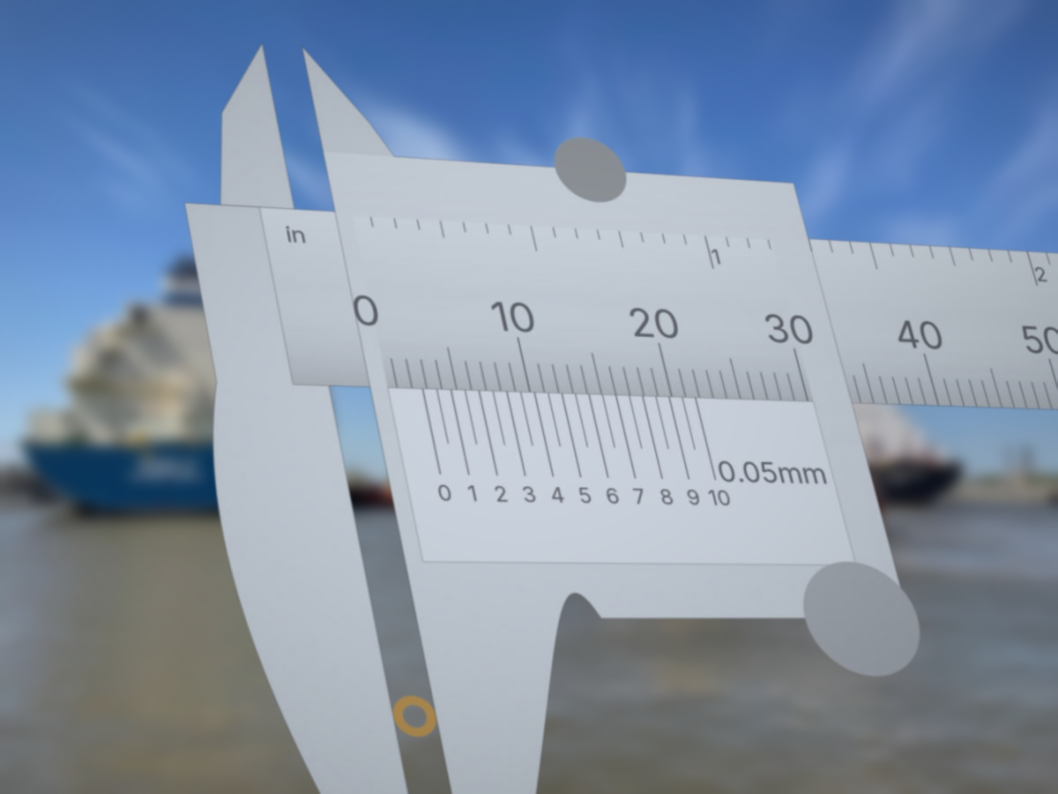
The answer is 2.7 mm
